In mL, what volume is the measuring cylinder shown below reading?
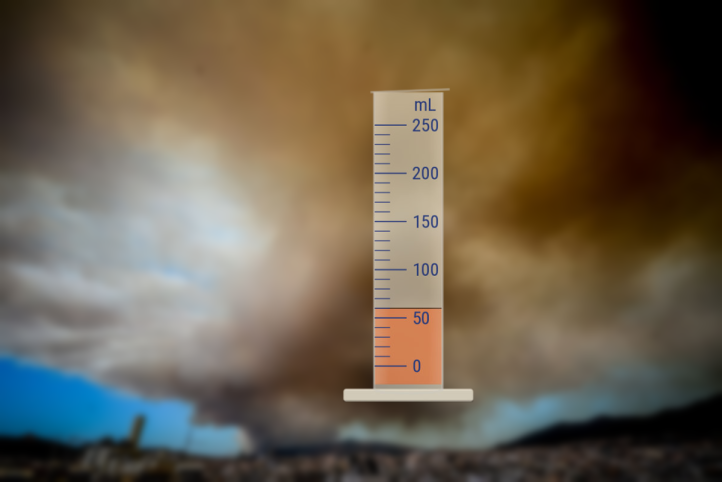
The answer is 60 mL
